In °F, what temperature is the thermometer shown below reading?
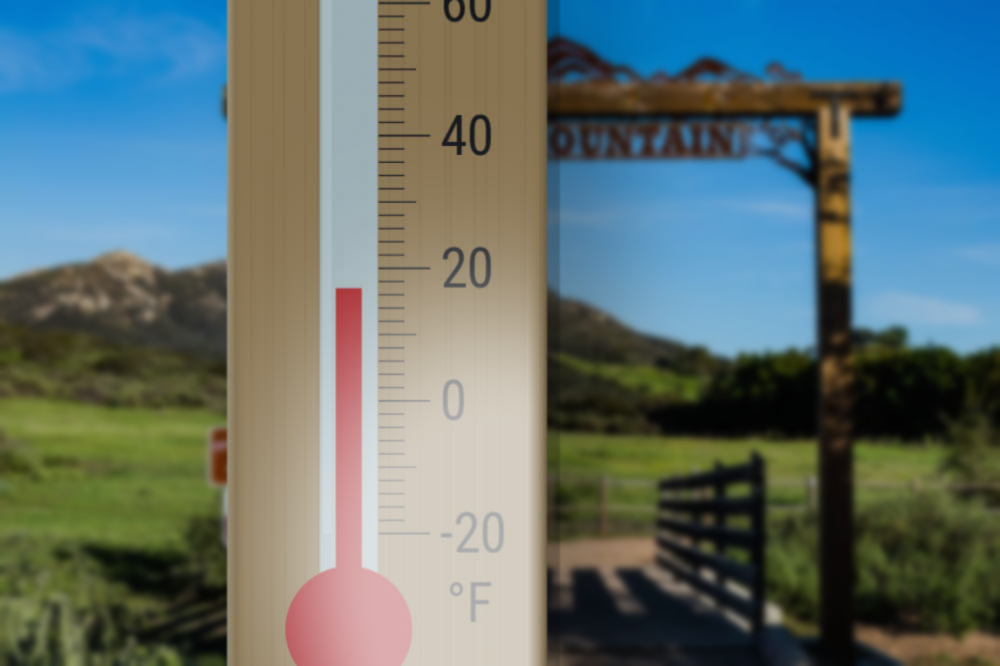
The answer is 17 °F
